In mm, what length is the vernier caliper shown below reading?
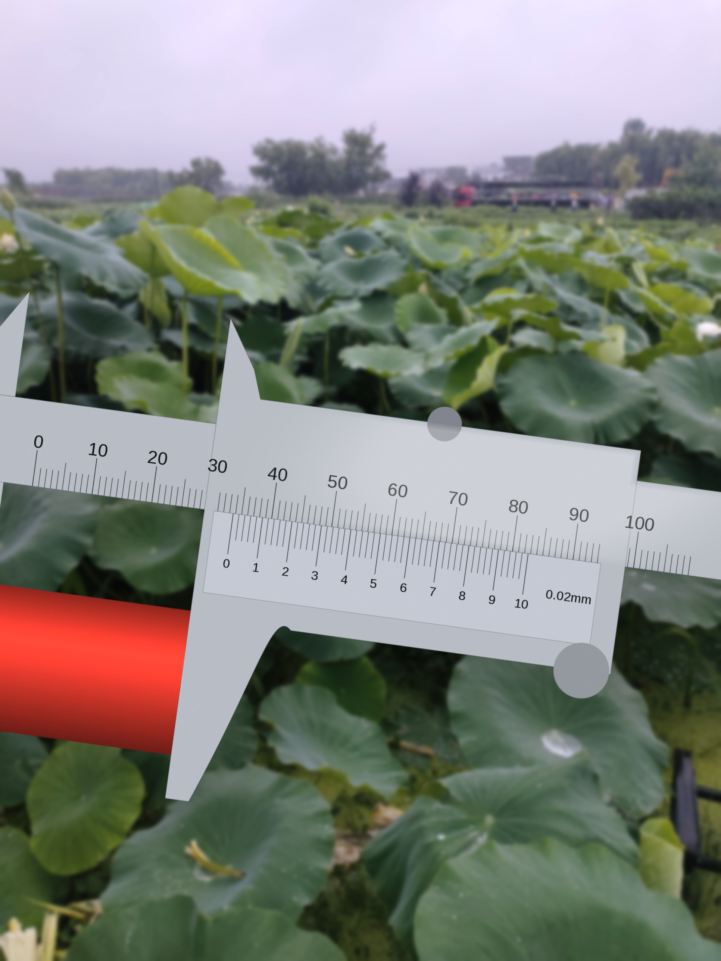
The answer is 33.6 mm
